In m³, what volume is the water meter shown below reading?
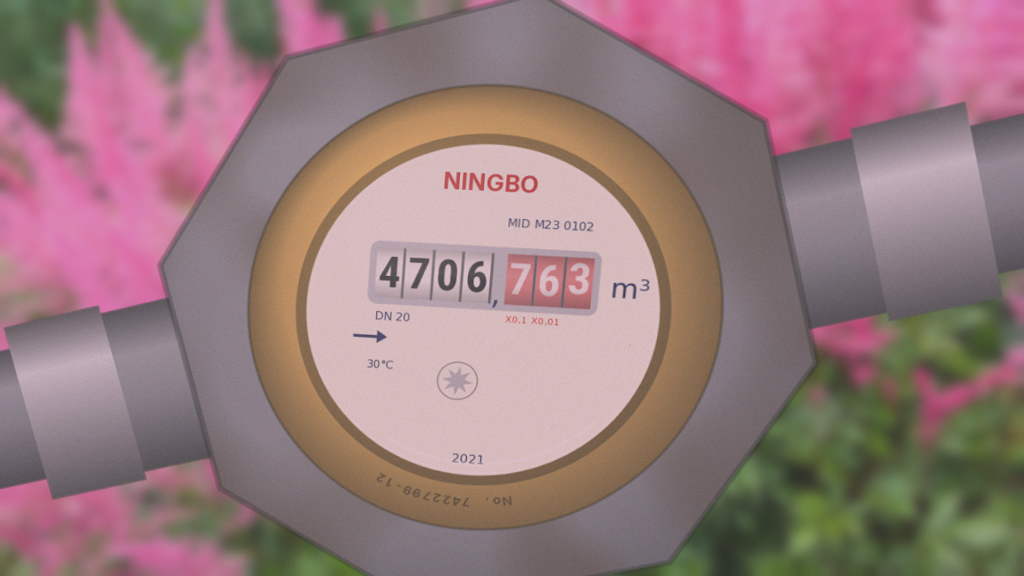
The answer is 4706.763 m³
